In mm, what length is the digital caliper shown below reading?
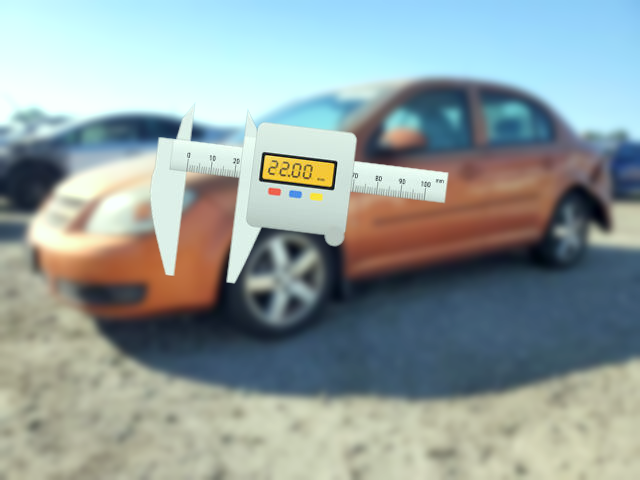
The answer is 22.00 mm
